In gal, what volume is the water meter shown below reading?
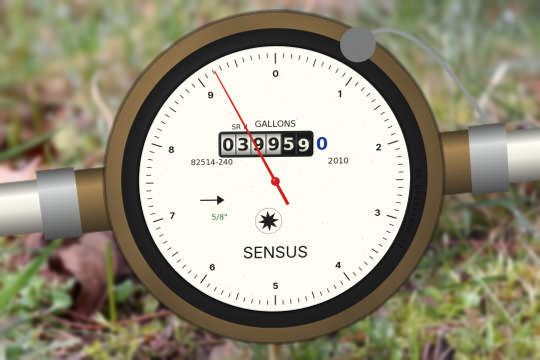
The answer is 399589.2 gal
